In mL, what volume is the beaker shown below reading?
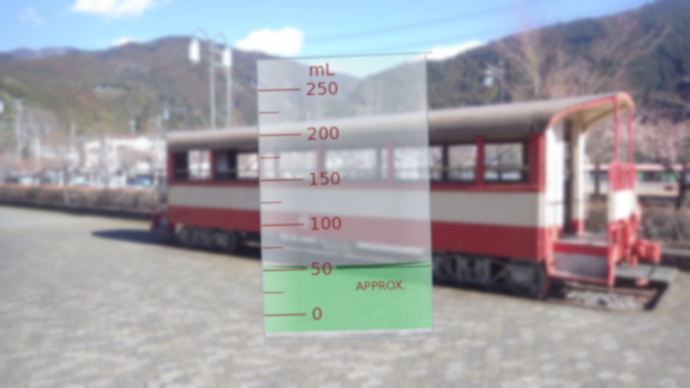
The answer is 50 mL
